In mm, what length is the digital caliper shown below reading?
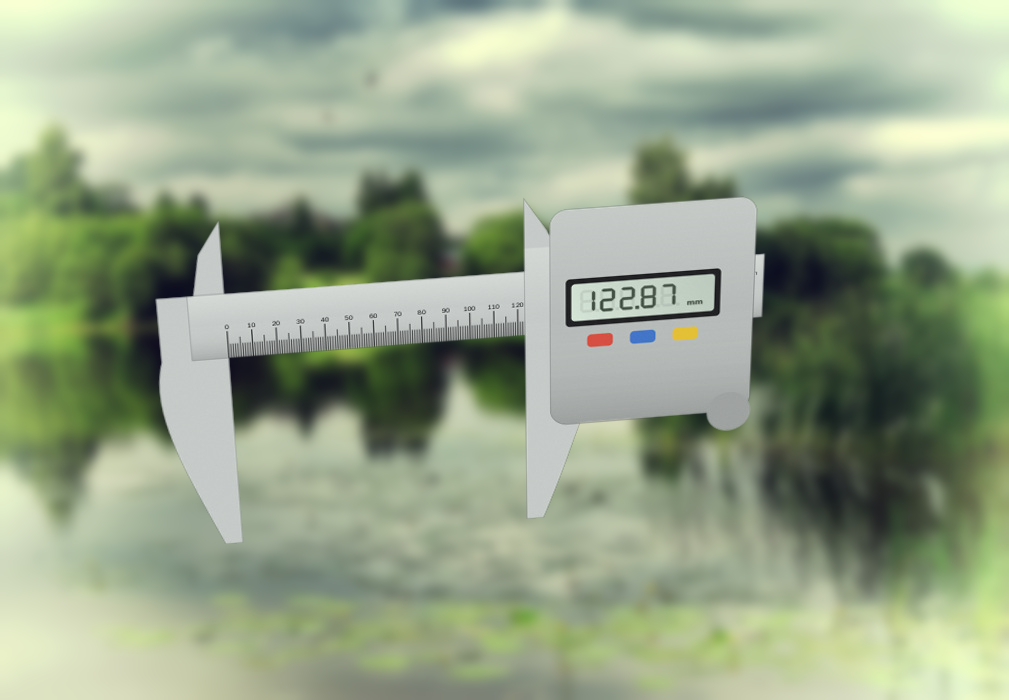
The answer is 122.87 mm
